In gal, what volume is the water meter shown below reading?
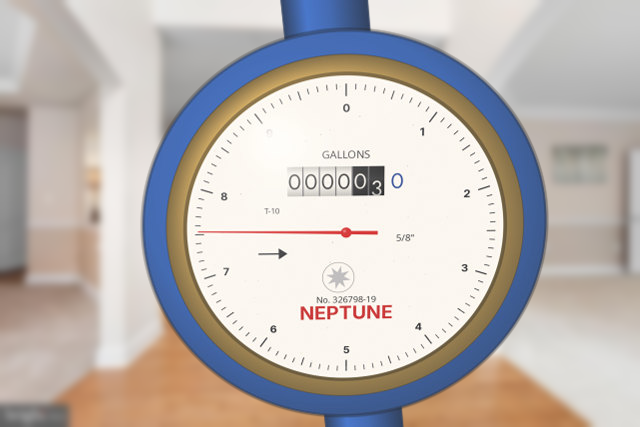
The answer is 27.5 gal
